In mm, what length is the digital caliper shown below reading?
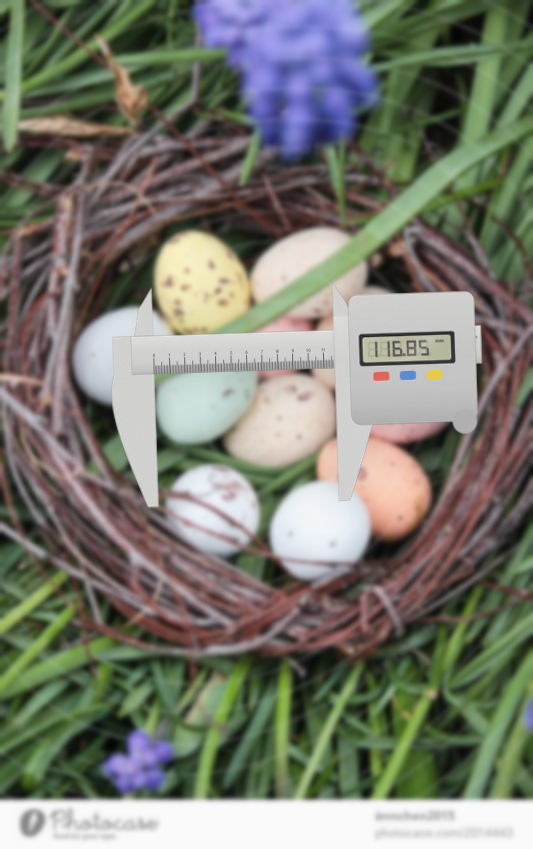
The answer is 116.85 mm
